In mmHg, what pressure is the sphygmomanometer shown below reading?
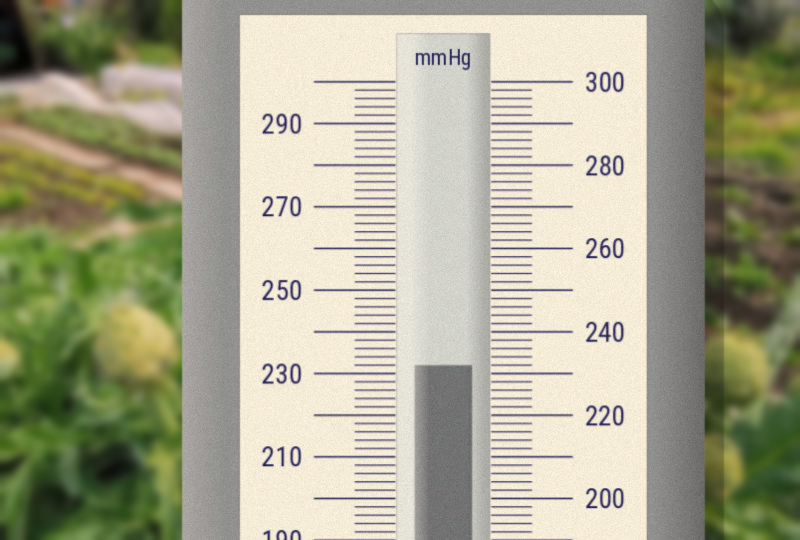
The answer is 232 mmHg
